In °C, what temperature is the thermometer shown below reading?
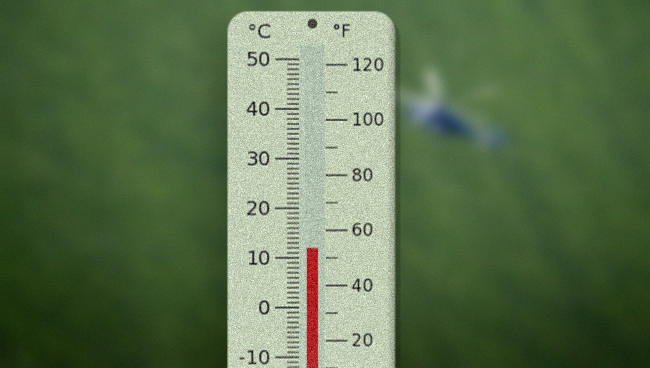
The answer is 12 °C
